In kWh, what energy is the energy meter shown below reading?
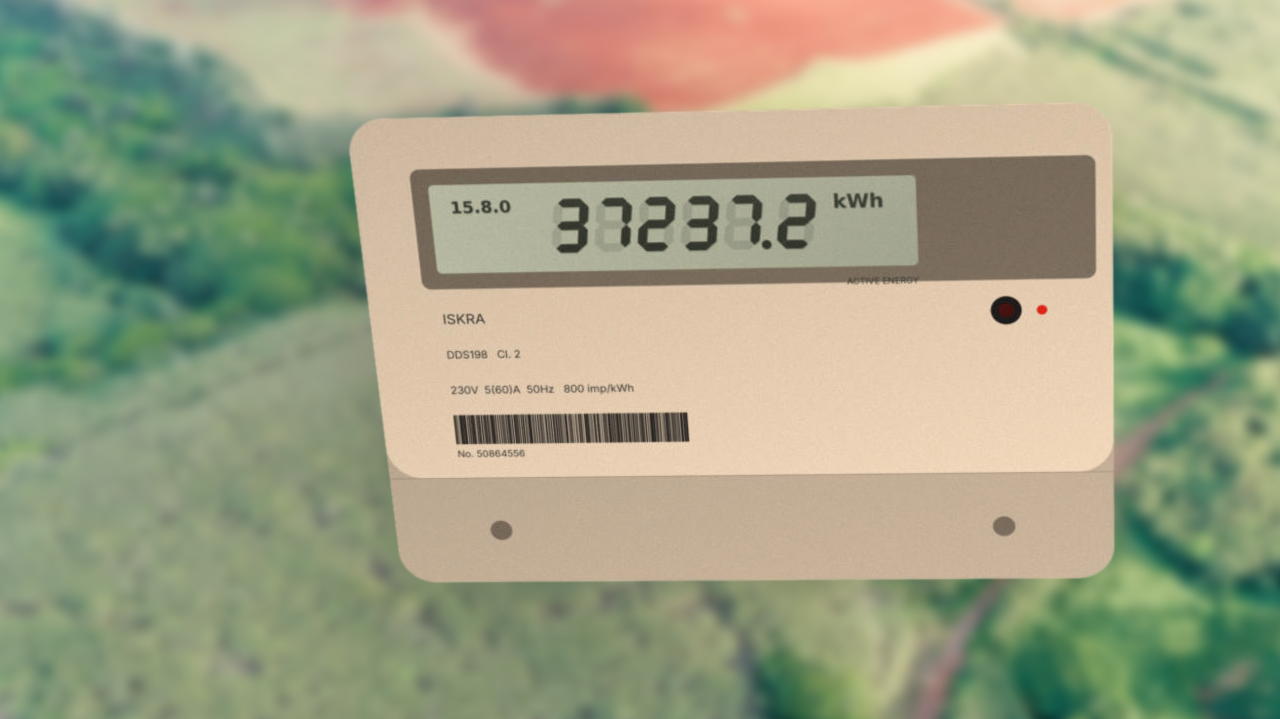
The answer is 37237.2 kWh
